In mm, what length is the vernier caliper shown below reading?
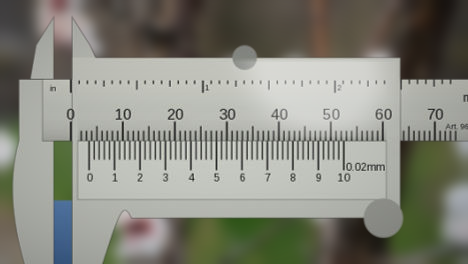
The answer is 3.5 mm
